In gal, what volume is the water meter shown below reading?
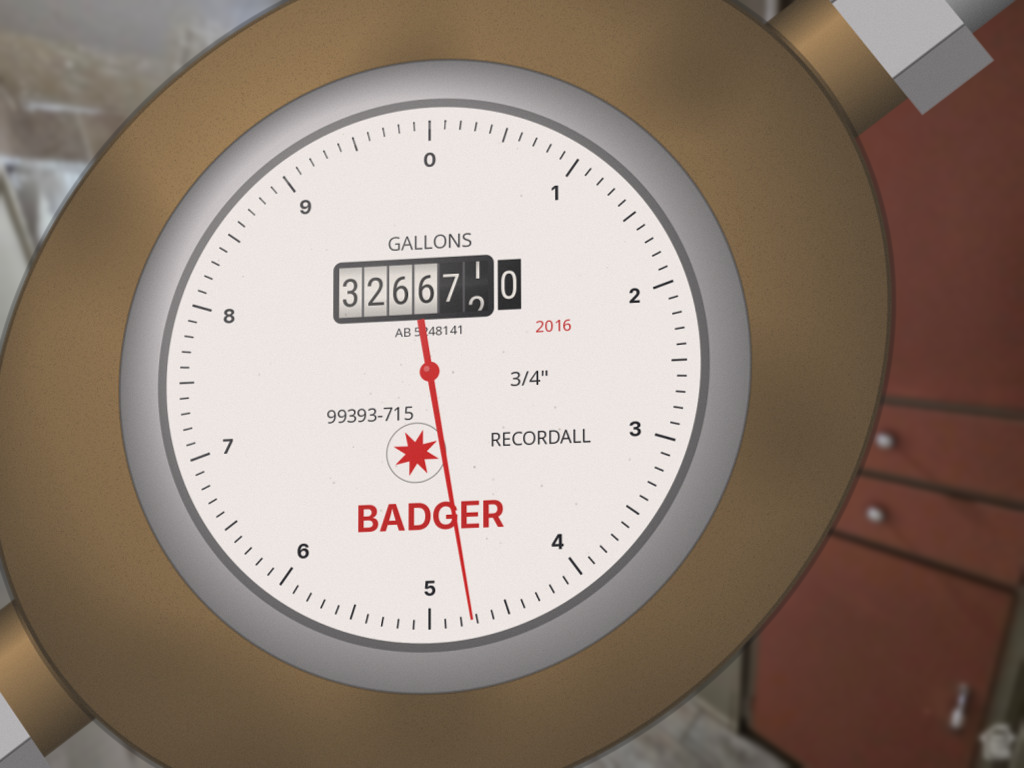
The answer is 3266714.7 gal
